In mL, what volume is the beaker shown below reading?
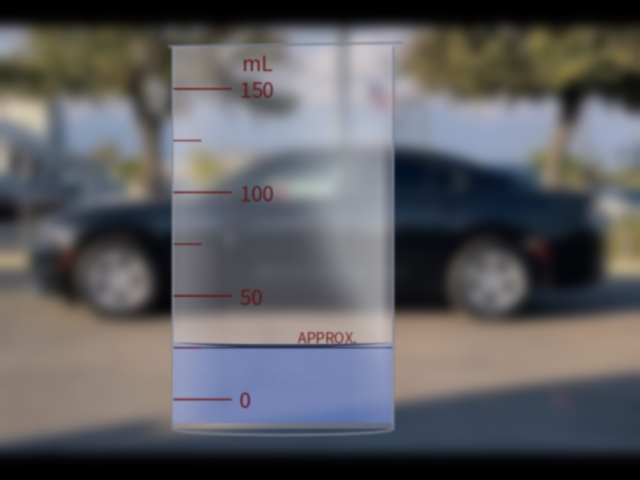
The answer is 25 mL
